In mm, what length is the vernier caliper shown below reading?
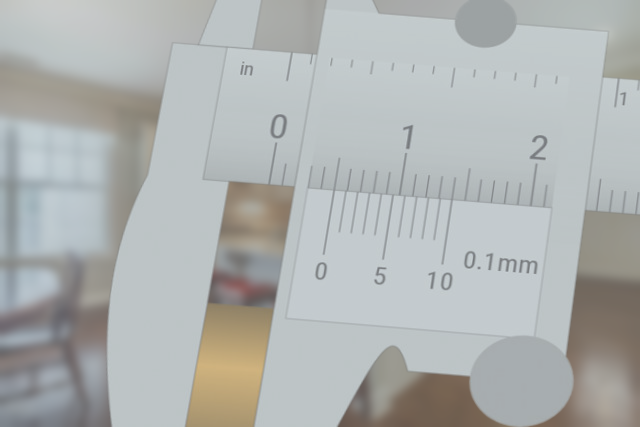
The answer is 5.0 mm
